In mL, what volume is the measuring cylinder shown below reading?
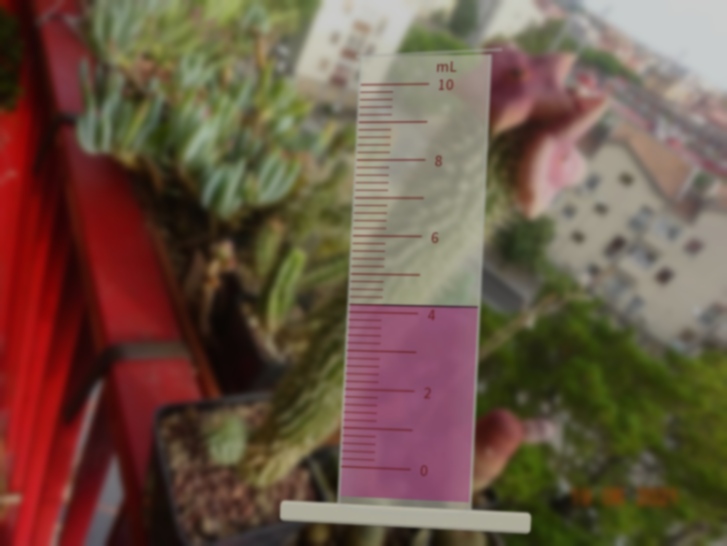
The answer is 4.2 mL
